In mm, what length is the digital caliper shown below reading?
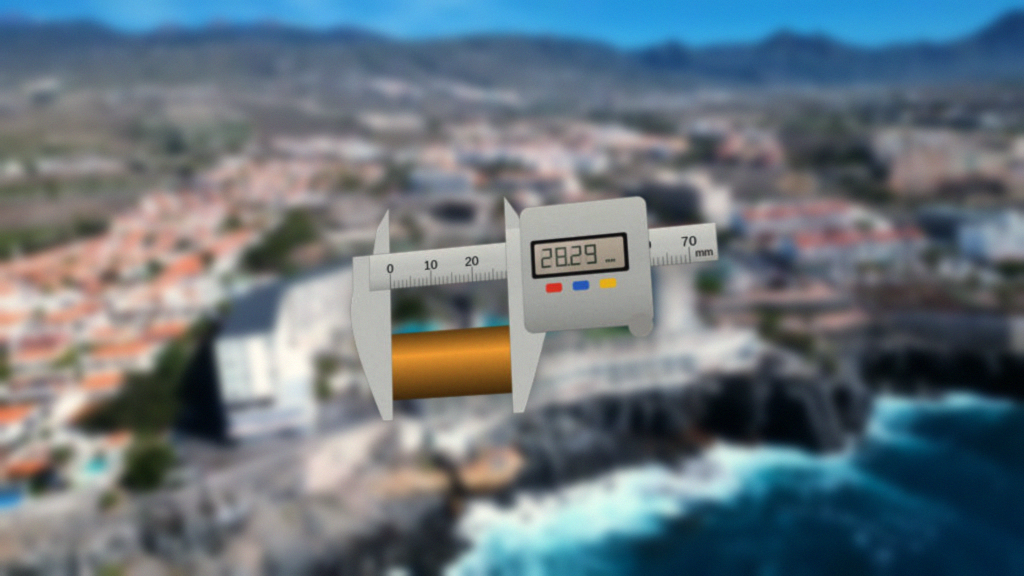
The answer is 28.29 mm
